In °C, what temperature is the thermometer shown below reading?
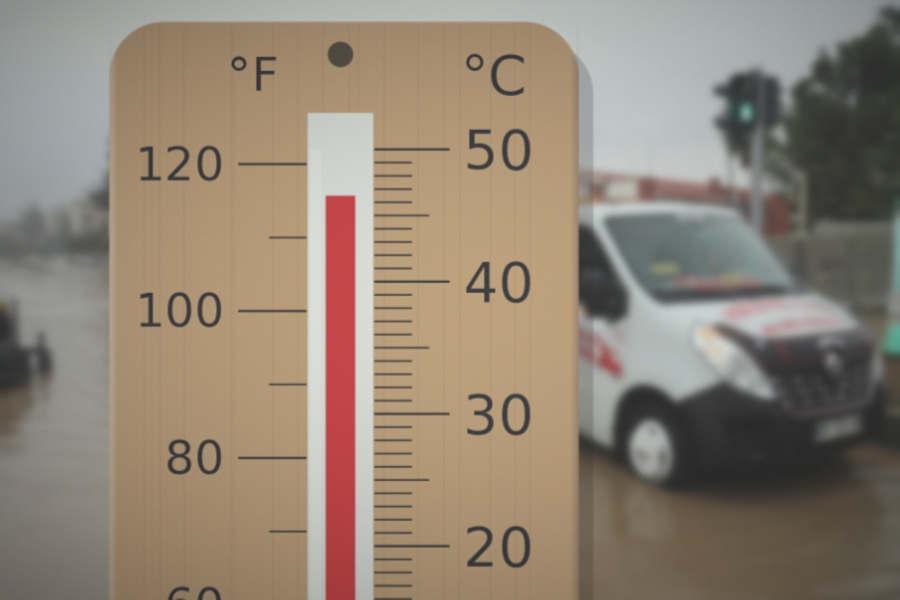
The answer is 46.5 °C
